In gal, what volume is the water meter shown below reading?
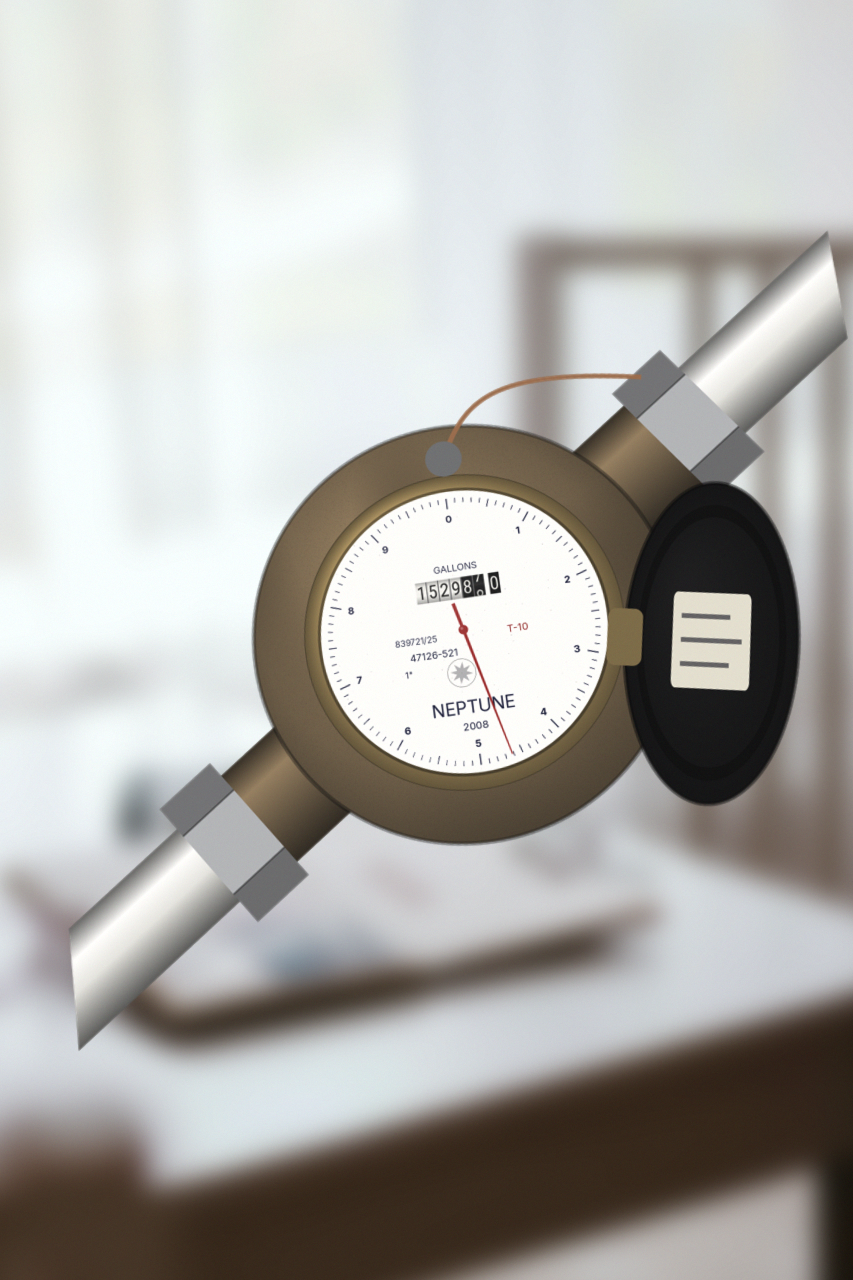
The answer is 1529874.6 gal
